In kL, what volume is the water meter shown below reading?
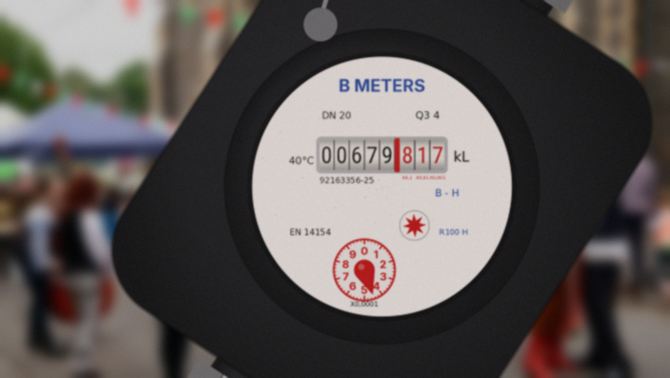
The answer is 679.8174 kL
